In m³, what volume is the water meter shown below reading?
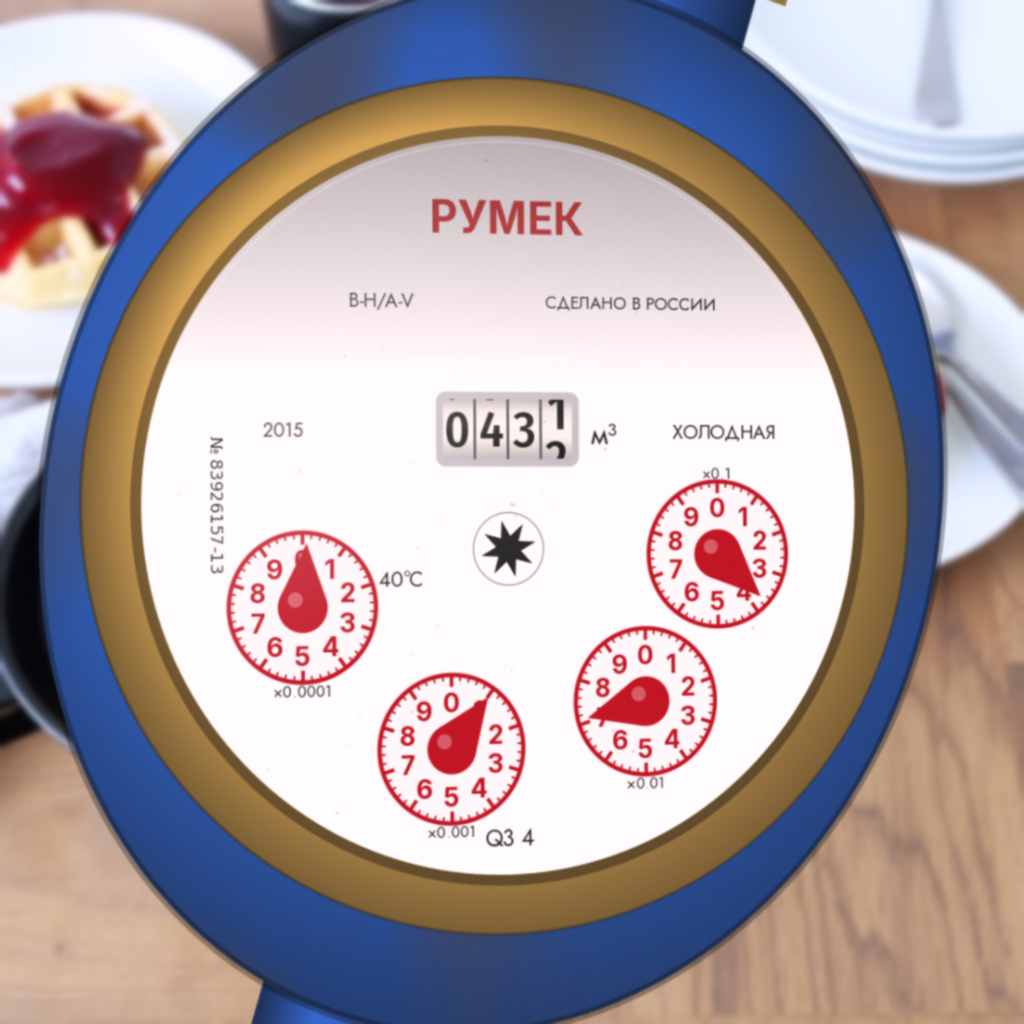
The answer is 431.3710 m³
